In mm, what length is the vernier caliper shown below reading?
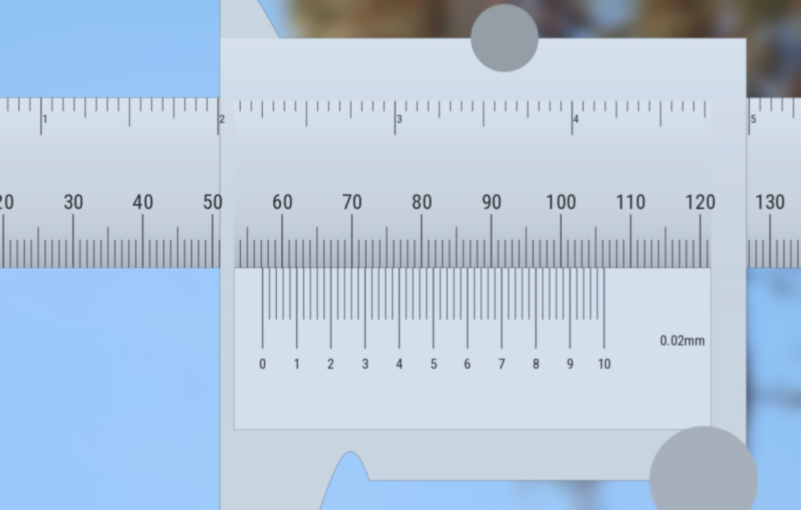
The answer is 57.2 mm
